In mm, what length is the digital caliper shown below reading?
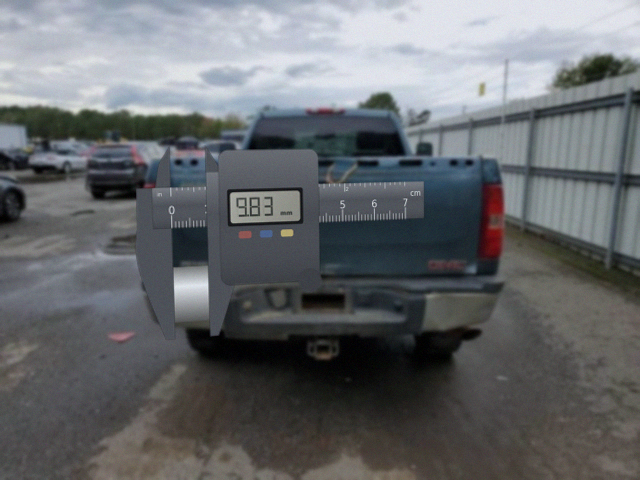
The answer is 9.83 mm
